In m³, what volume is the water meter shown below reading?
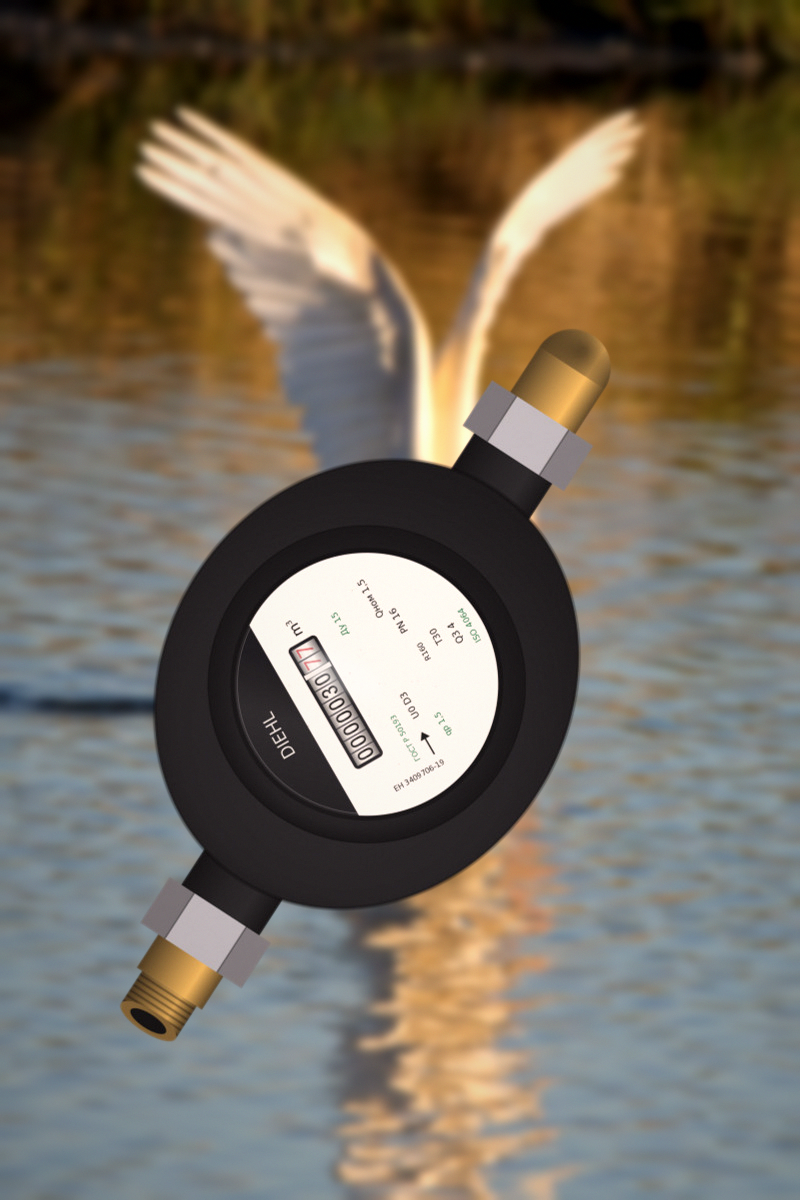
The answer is 30.77 m³
